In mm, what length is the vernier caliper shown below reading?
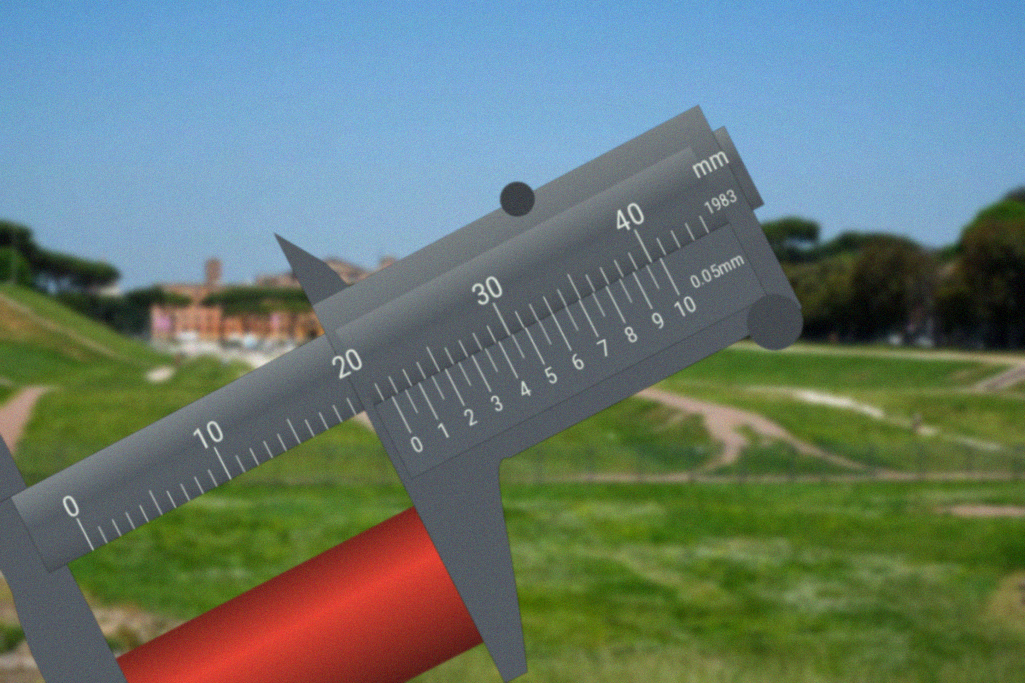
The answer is 21.6 mm
